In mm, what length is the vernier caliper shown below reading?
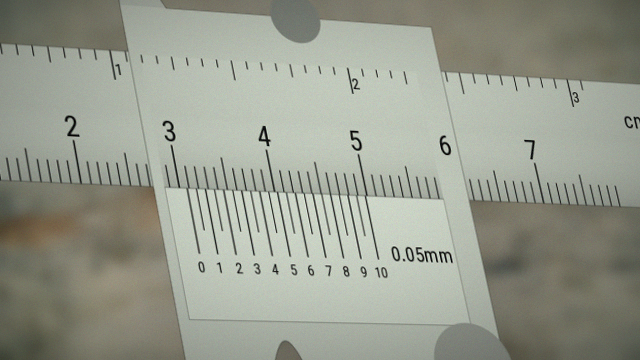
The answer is 30.8 mm
